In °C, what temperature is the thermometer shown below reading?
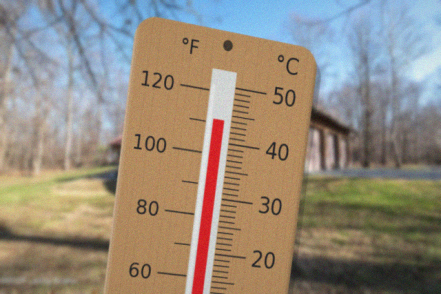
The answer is 44 °C
